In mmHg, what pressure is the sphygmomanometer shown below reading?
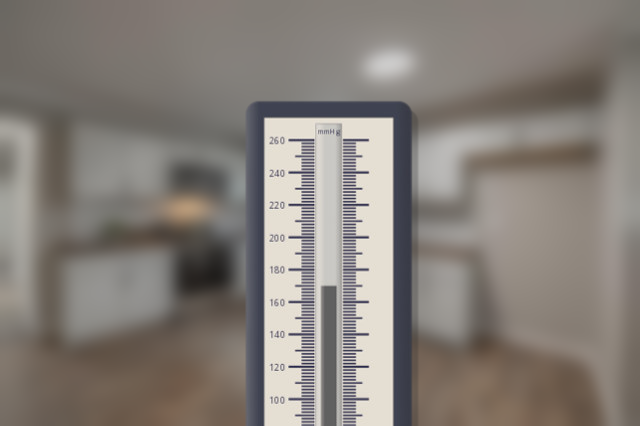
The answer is 170 mmHg
